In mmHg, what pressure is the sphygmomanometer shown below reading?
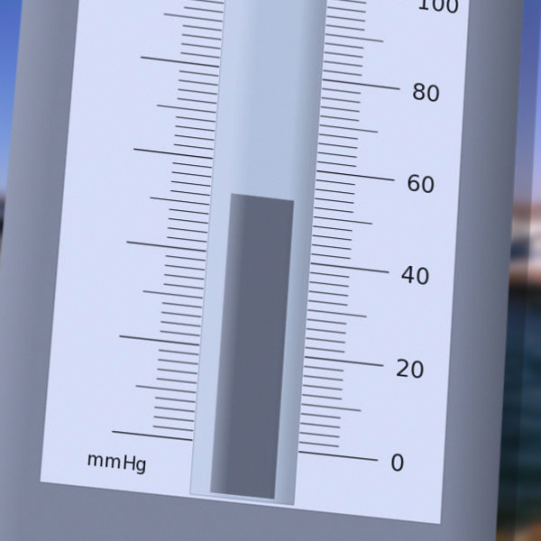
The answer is 53 mmHg
